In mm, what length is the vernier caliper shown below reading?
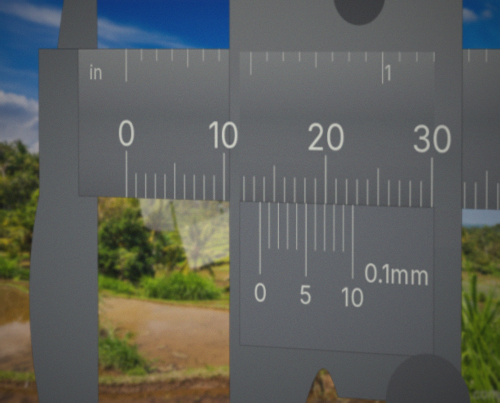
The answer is 13.6 mm
